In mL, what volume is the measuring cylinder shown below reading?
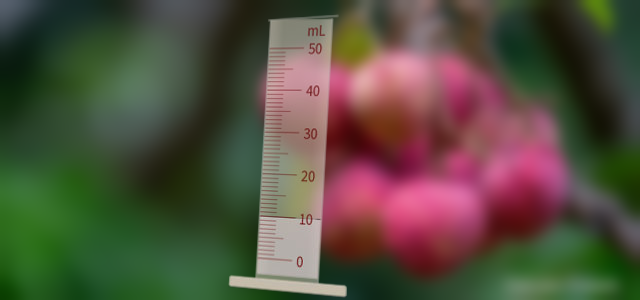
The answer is 10 mL
